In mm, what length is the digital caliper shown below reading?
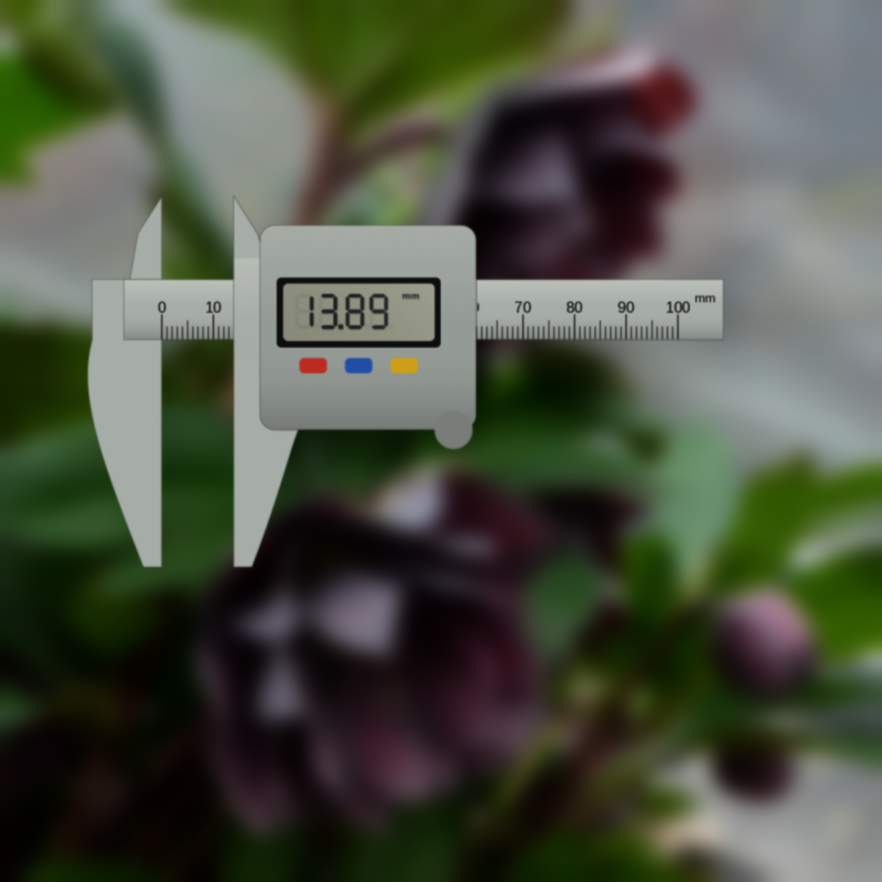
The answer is 13.89 mm
